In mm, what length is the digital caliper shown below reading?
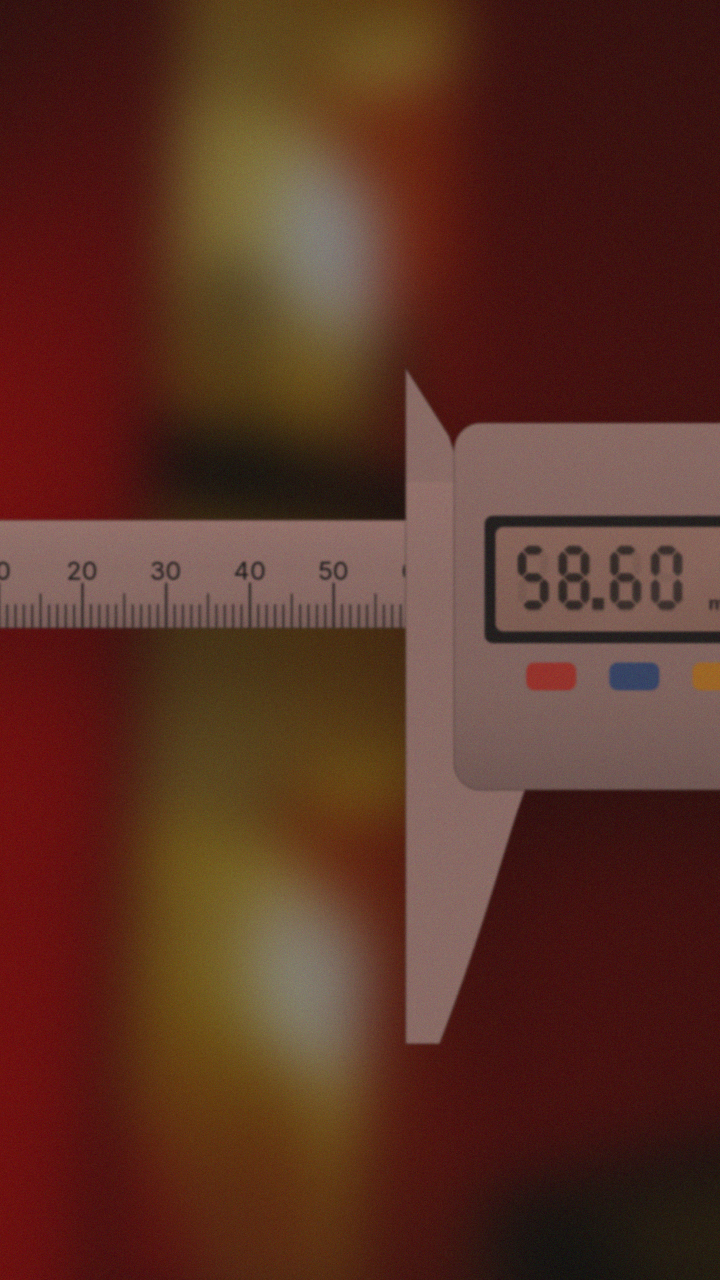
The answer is 58.60 mm
